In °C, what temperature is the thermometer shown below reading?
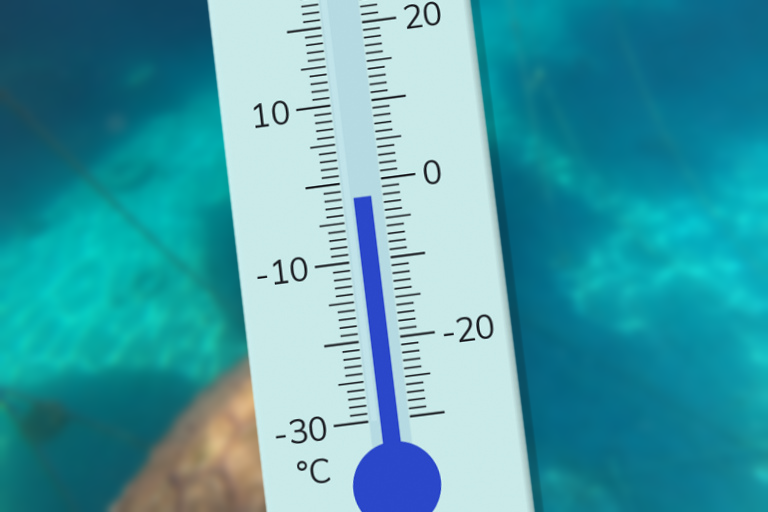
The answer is -2 °C
